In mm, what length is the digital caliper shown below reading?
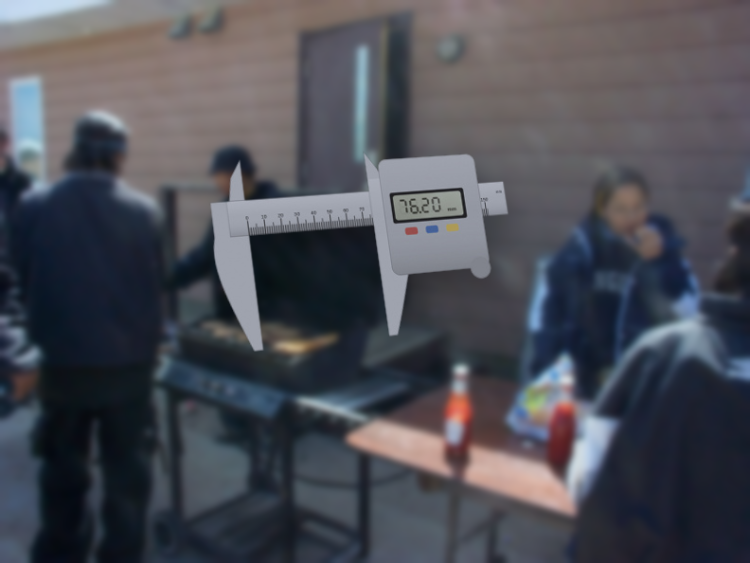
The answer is 76.20 mm
